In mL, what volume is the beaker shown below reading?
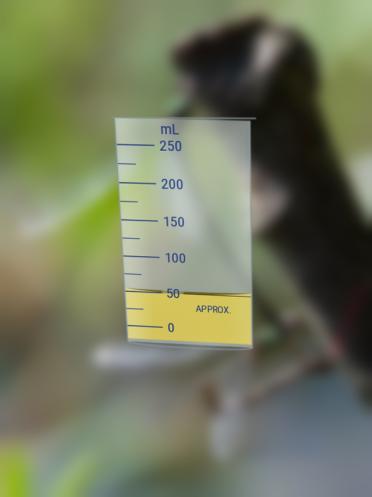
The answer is 50 mL
